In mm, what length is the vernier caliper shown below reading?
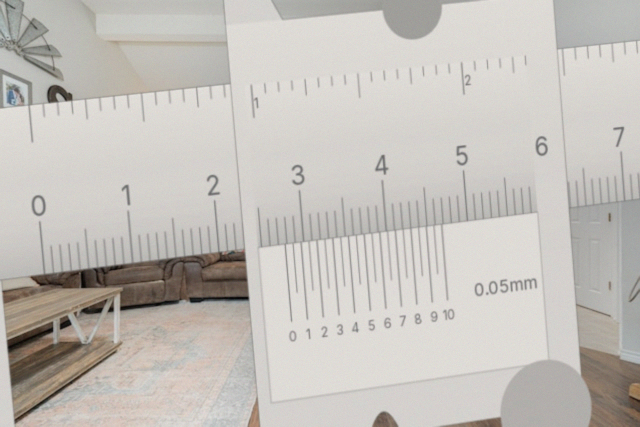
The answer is 27.8 mm
